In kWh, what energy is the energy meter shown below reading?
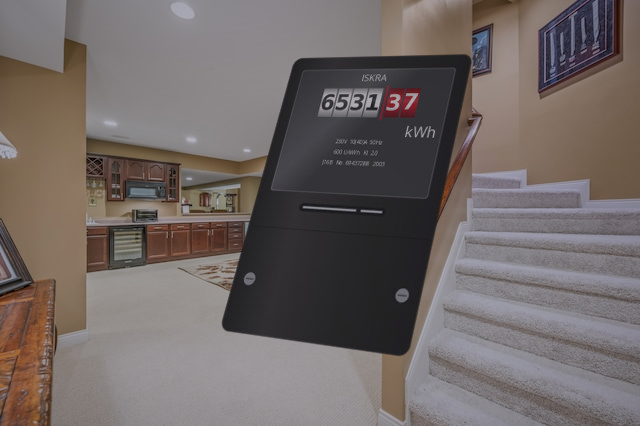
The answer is 6531.37 kWh
